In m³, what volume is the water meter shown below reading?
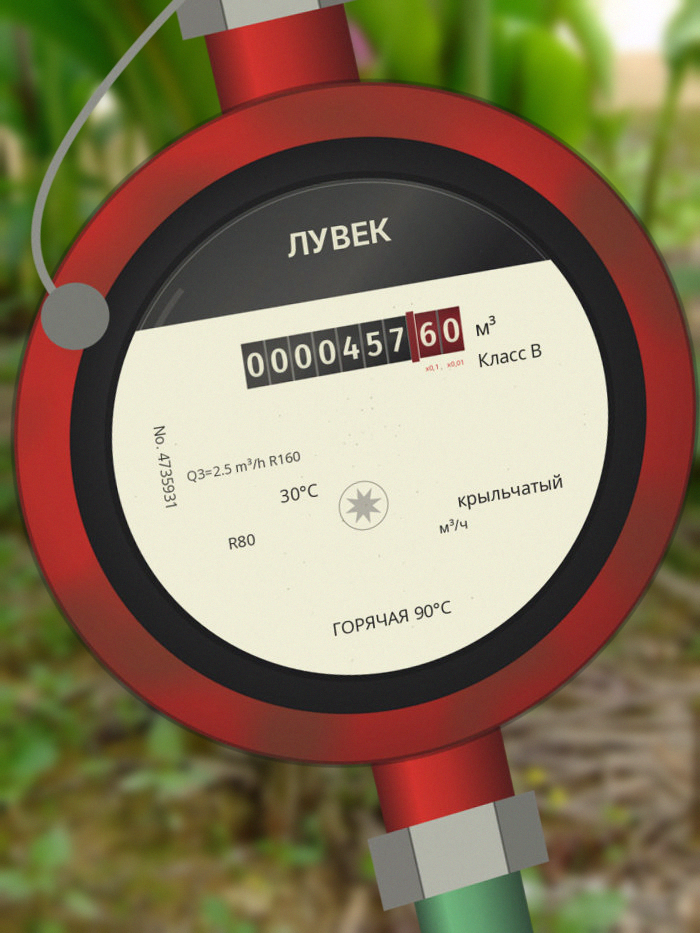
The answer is 457.60 m³
